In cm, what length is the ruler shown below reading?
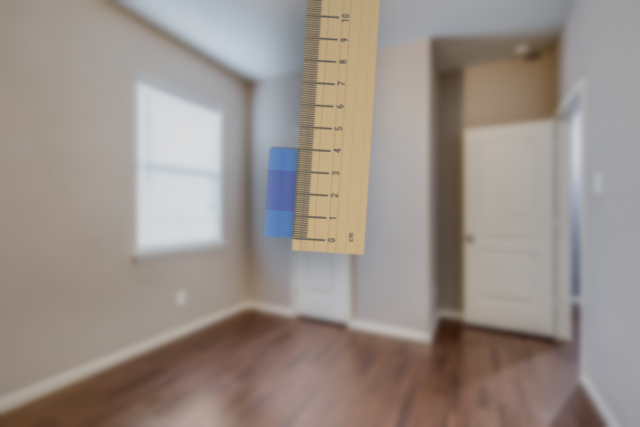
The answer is 4 cm
